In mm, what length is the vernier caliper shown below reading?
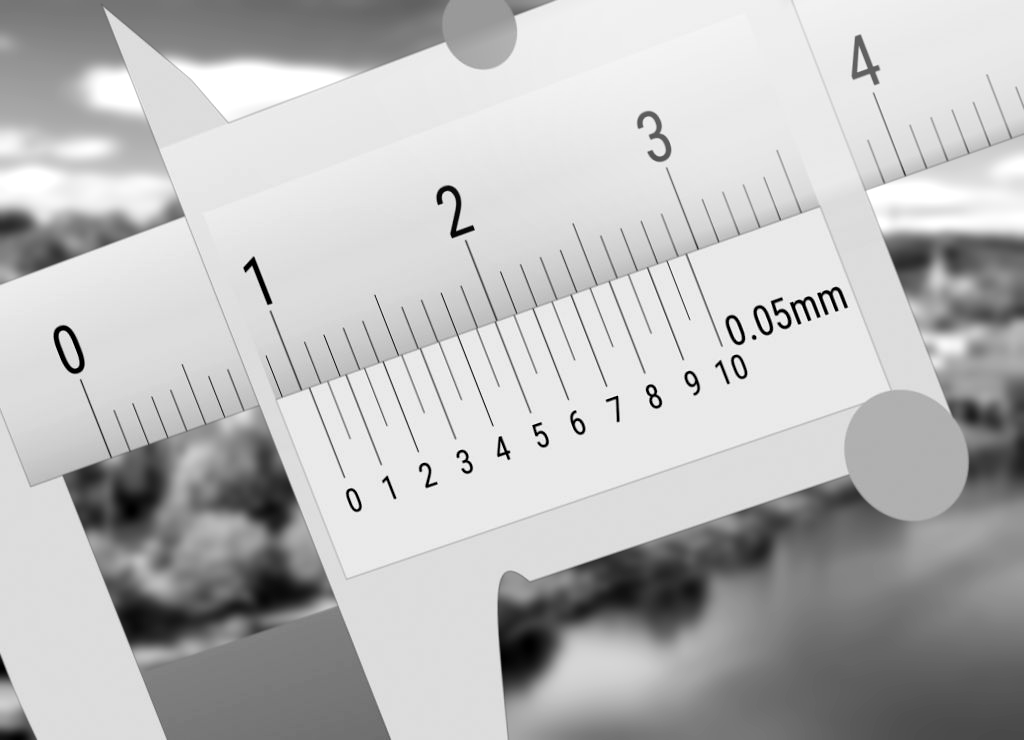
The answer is 10.4 mm
